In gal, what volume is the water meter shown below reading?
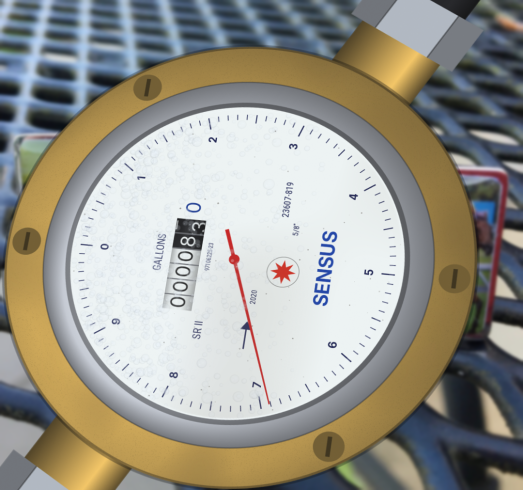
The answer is 826.9 gal
